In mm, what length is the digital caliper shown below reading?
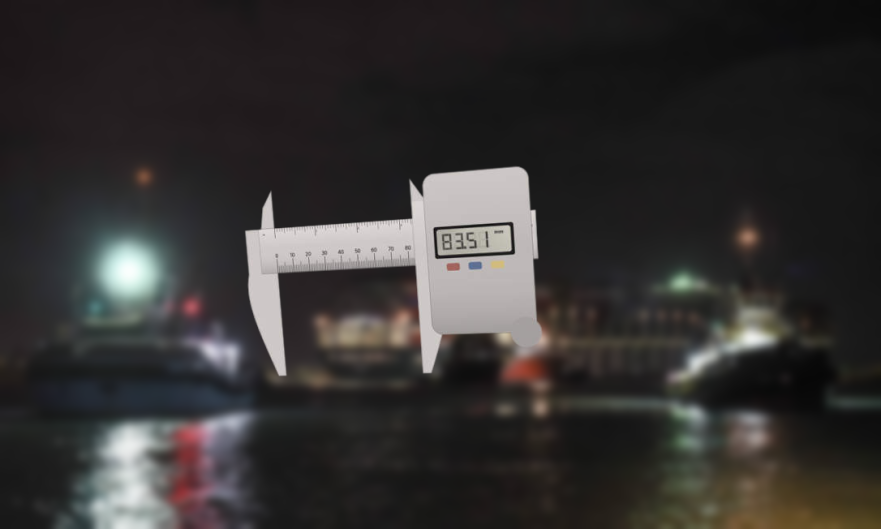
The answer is 83.51 mm
